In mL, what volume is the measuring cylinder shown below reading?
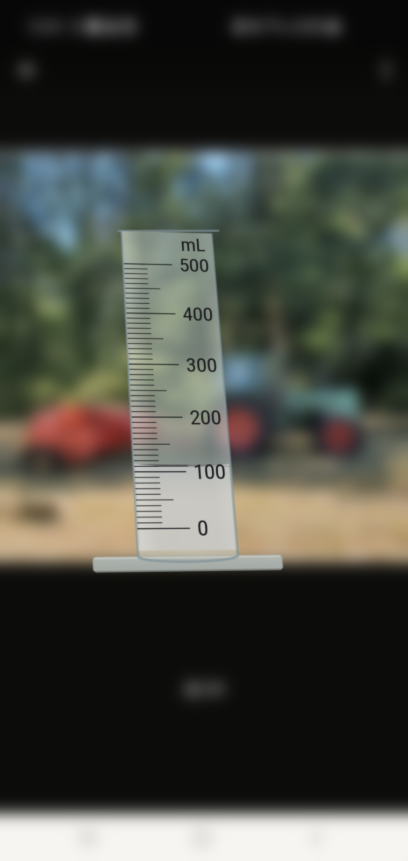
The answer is 110 mL
